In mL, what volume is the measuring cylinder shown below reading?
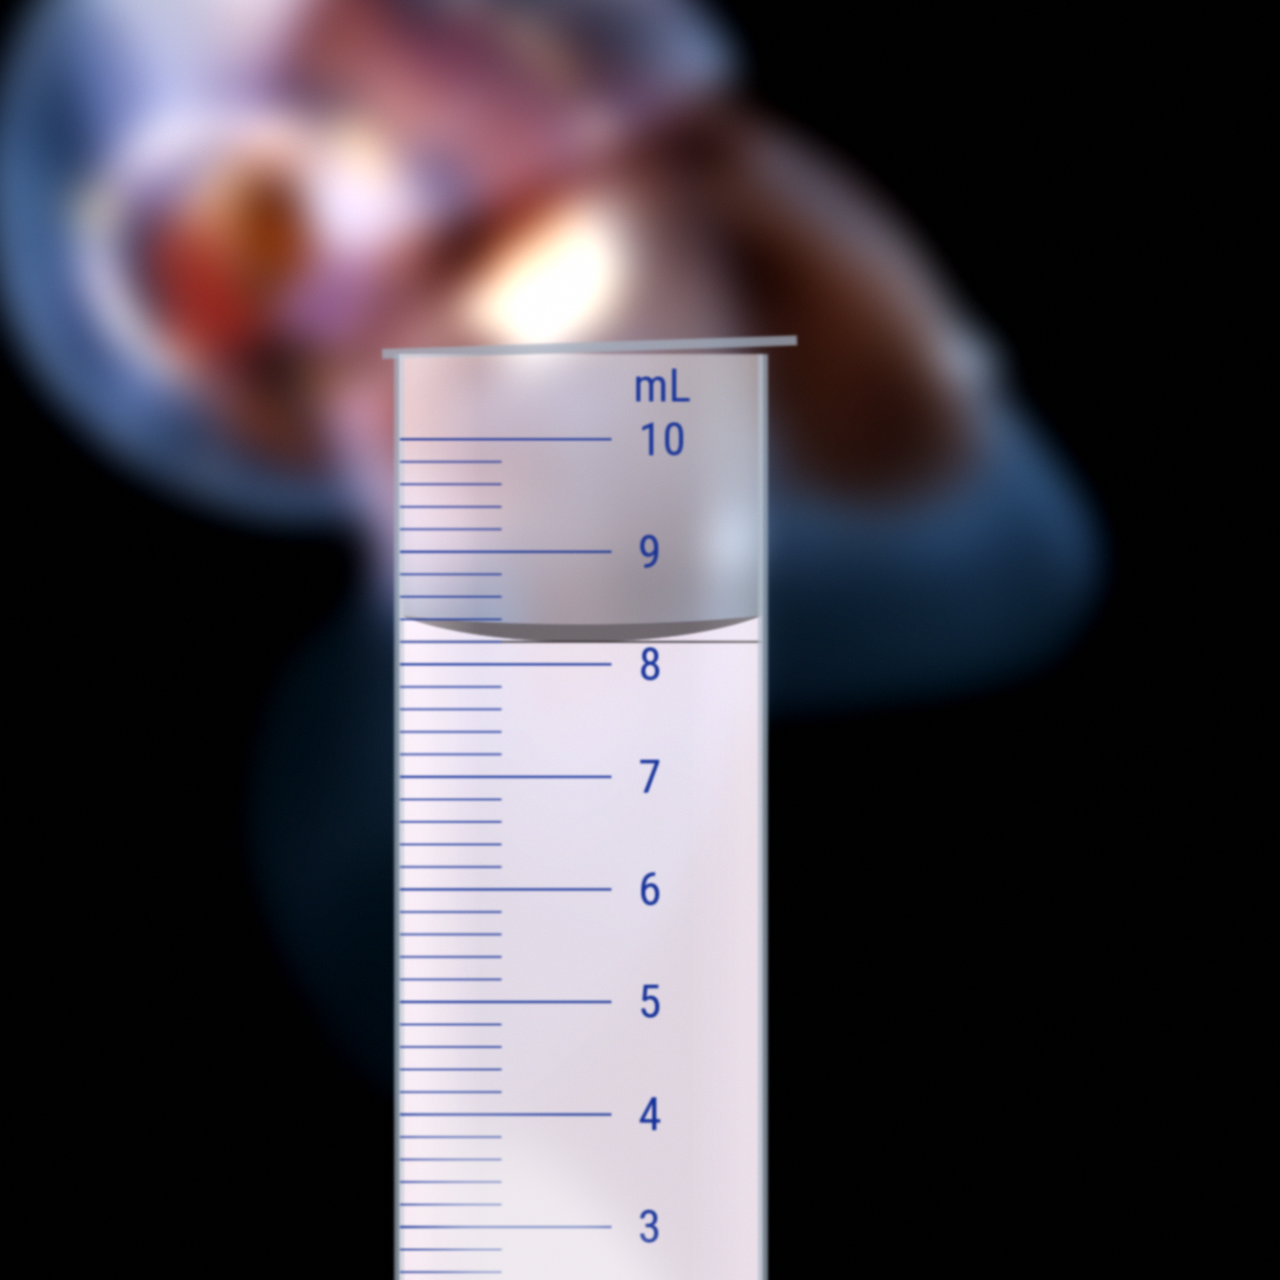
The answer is 8.2 mL
